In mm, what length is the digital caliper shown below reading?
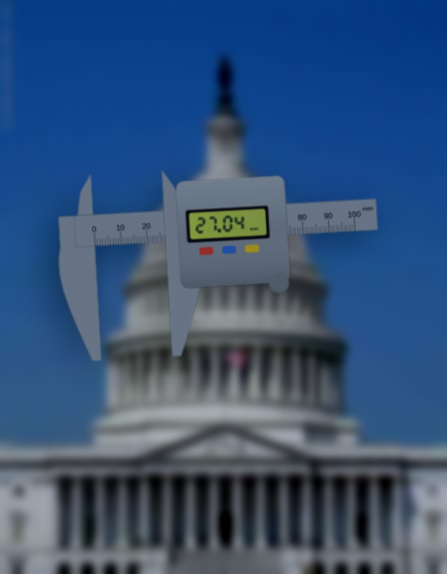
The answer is 27.04 mm
